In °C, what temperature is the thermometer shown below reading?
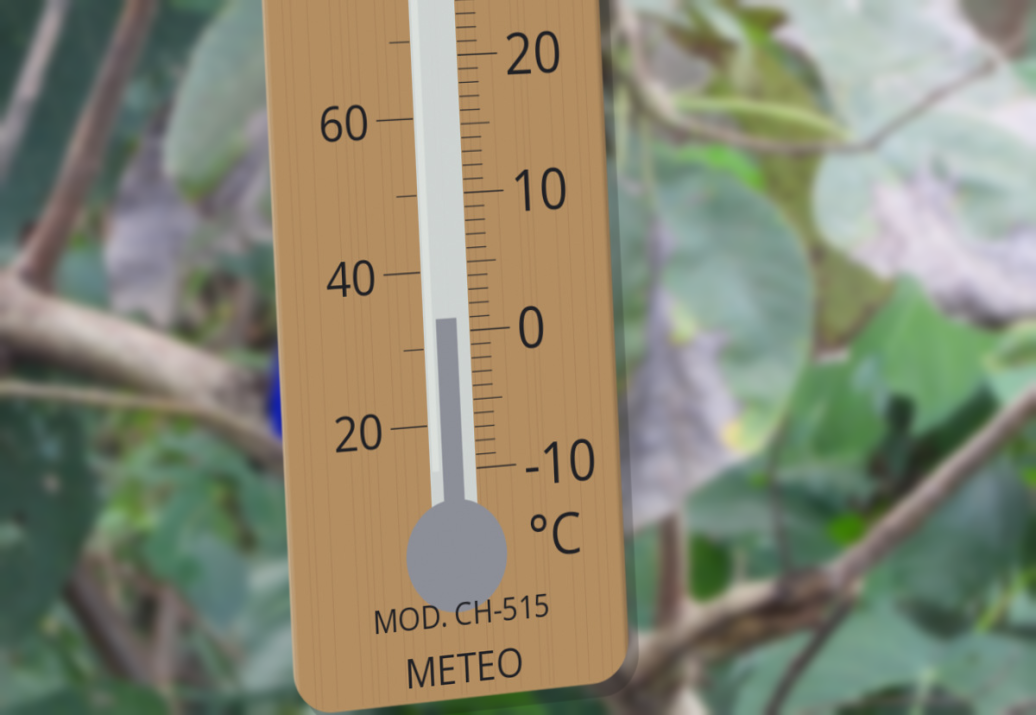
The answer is 1 °C
